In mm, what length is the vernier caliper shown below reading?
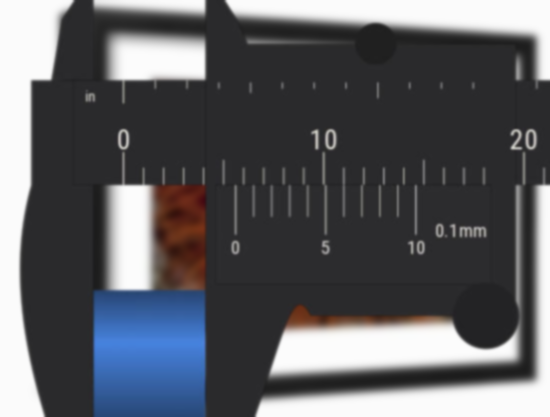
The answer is 5.6 mm
